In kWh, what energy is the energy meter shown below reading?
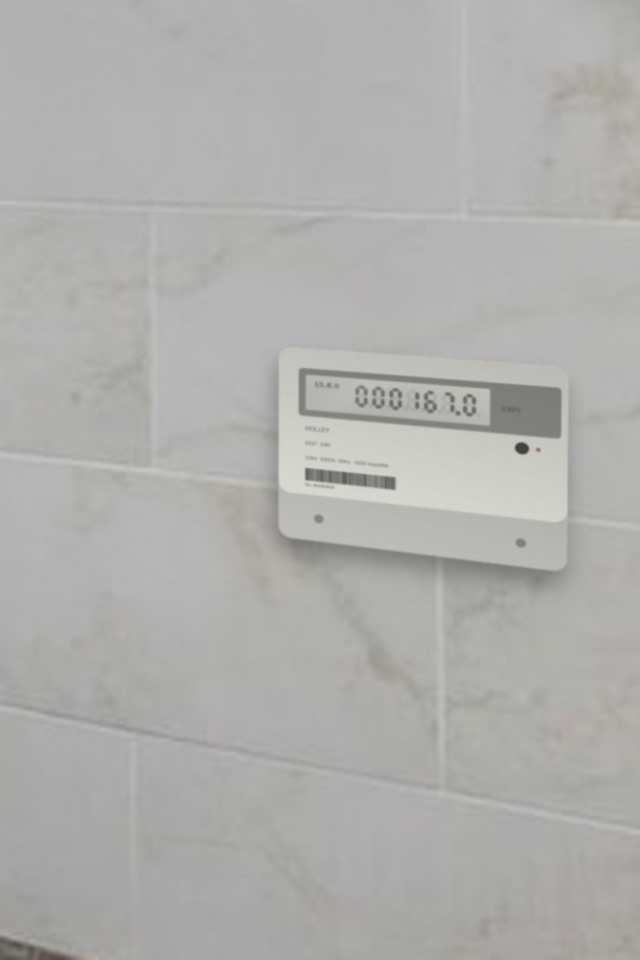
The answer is 167.0 kWh
